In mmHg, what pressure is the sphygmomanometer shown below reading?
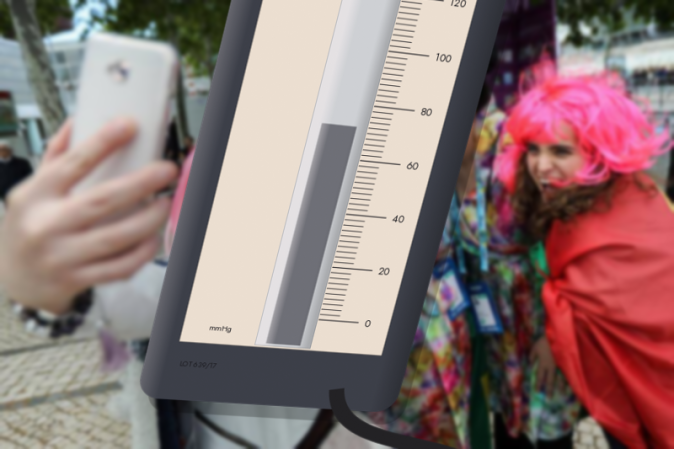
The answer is 72 mmHg
